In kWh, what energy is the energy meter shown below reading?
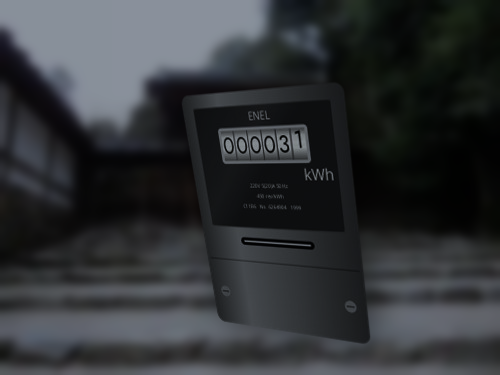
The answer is 31 kWh
